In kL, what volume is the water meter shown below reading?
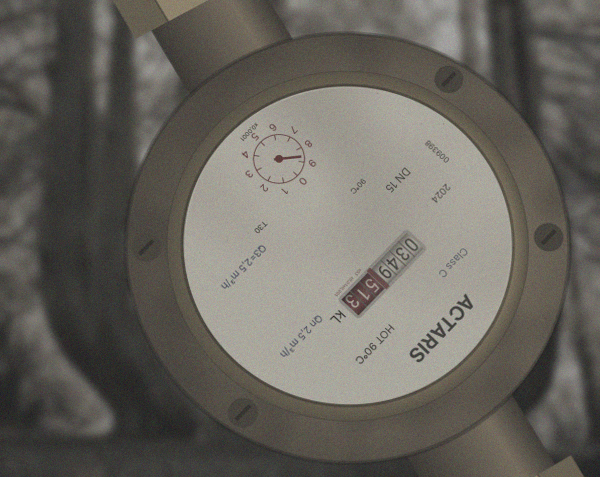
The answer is 349.5128 kL
